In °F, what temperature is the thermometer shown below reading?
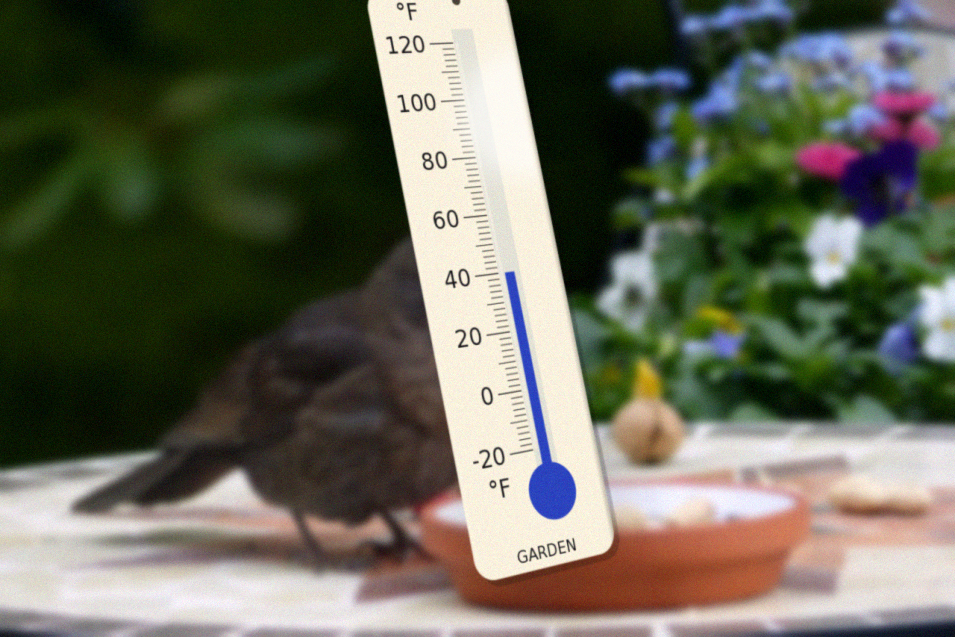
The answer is 40 °F
